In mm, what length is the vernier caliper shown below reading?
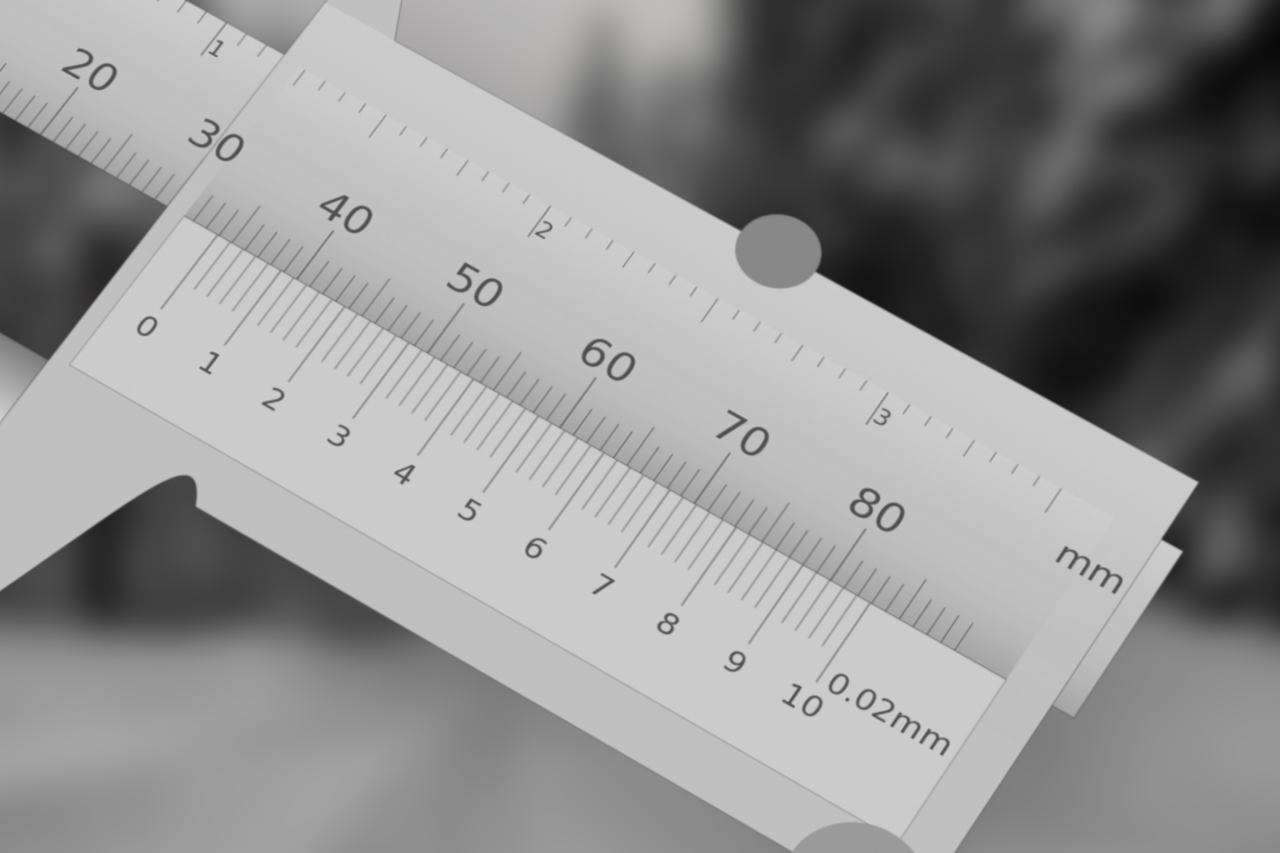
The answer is 33.9 mm
